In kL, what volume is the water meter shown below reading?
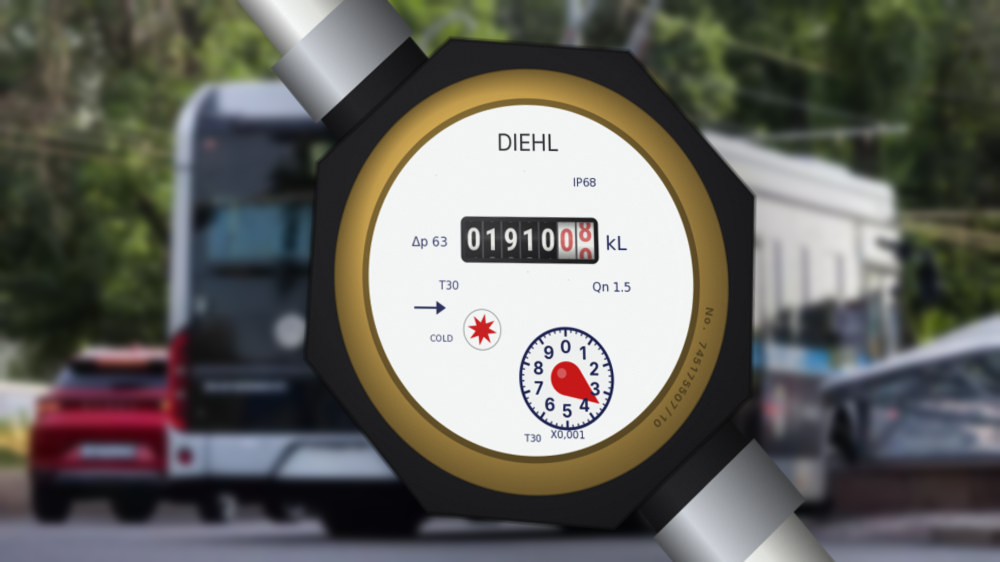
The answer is 1910.083 kL
